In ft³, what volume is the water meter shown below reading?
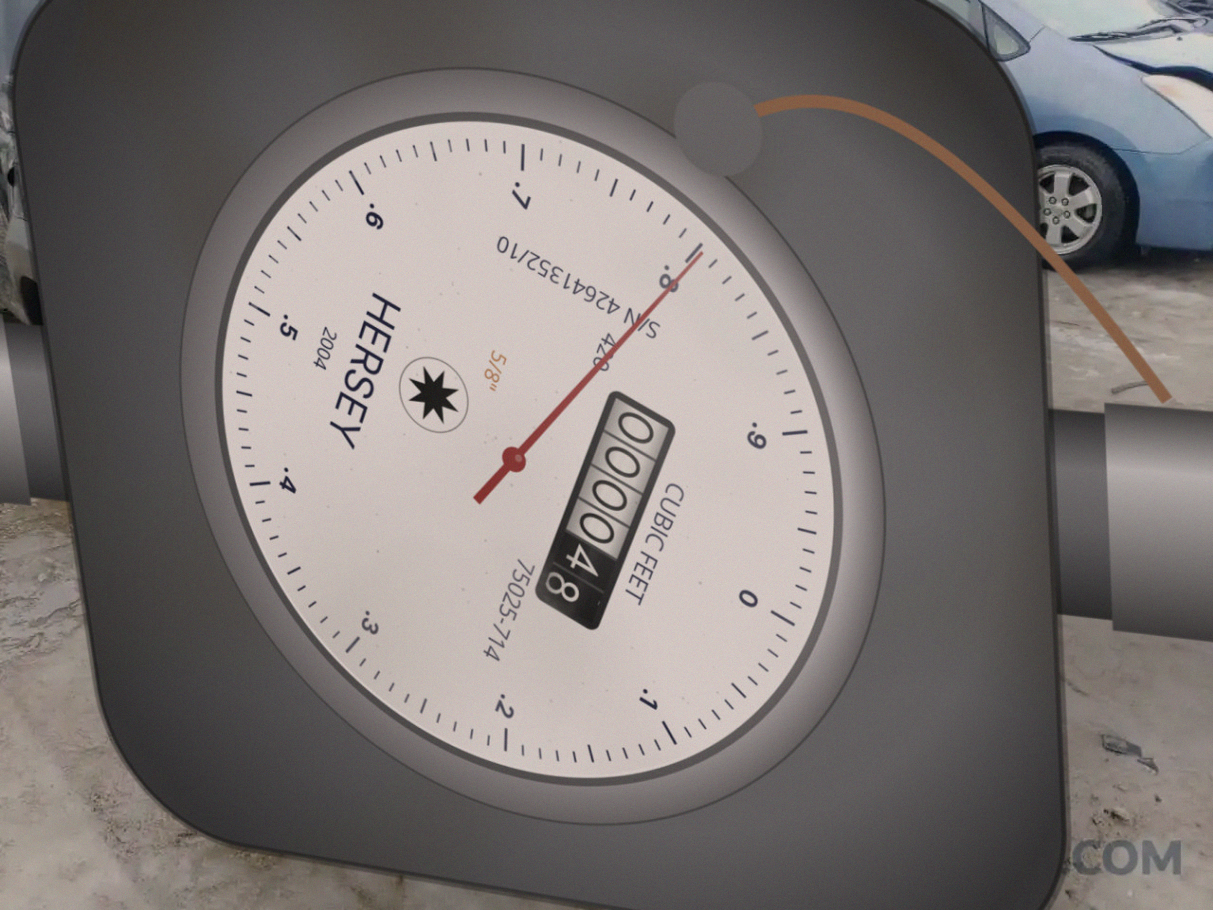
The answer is 47.80 ft³
